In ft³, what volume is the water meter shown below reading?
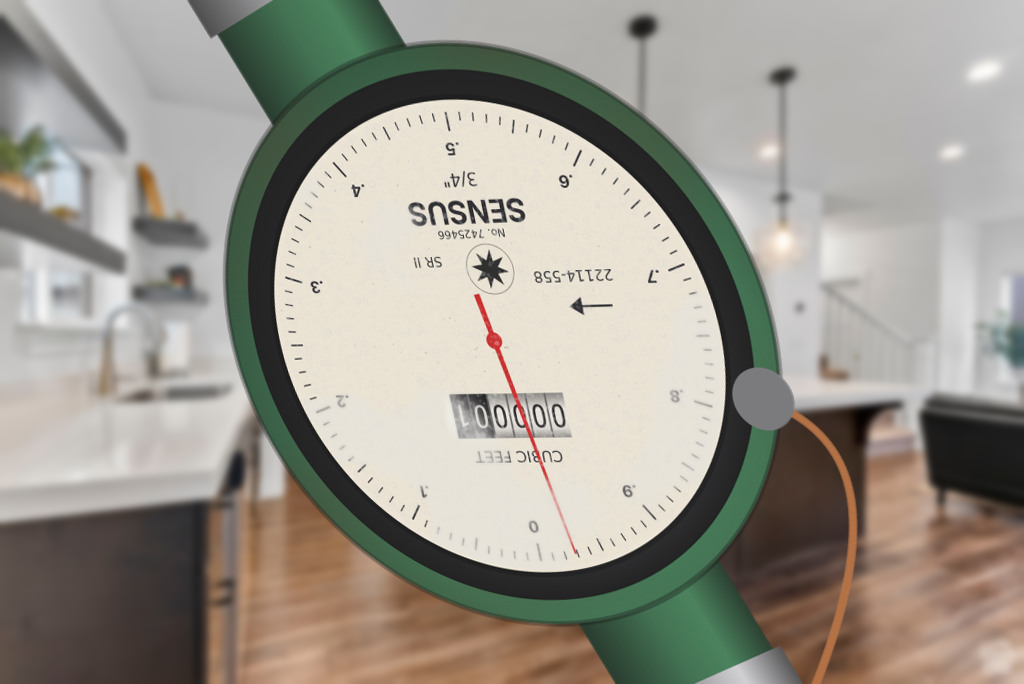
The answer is 0.97 ft³
